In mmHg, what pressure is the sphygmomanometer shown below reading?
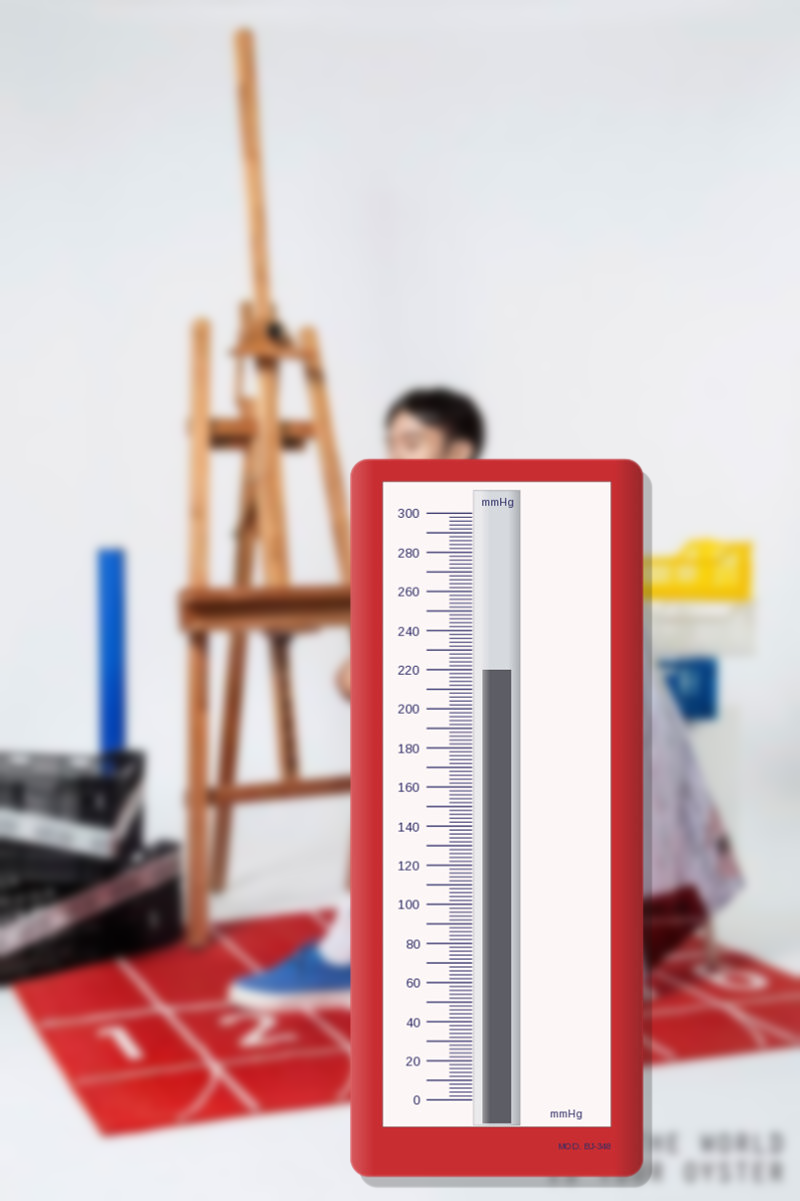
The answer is 220 mmHg
